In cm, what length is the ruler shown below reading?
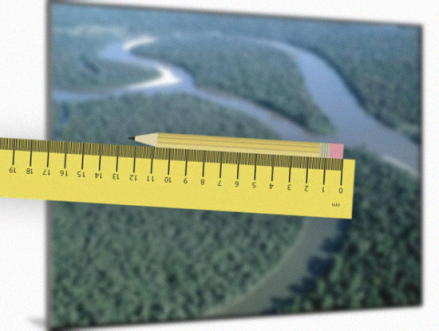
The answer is 12.5 cm
